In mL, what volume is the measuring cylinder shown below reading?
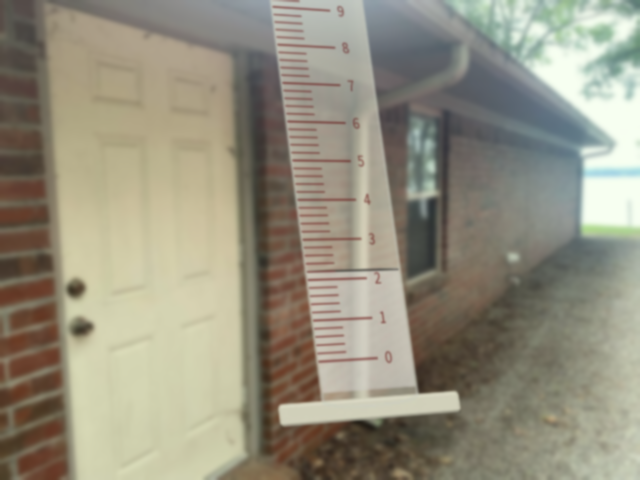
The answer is 2.2 mL
